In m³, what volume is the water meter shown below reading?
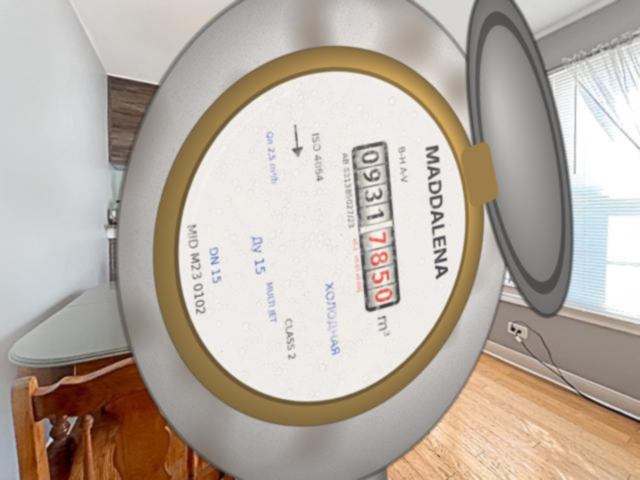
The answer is 931.7850 m³
